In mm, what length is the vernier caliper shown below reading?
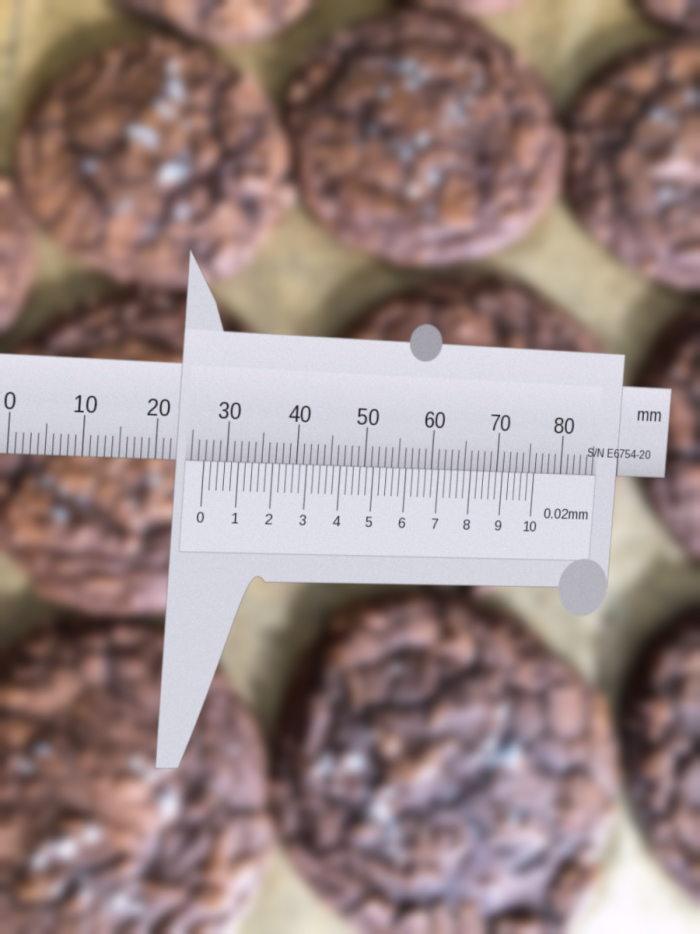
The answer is 26.8 mm
